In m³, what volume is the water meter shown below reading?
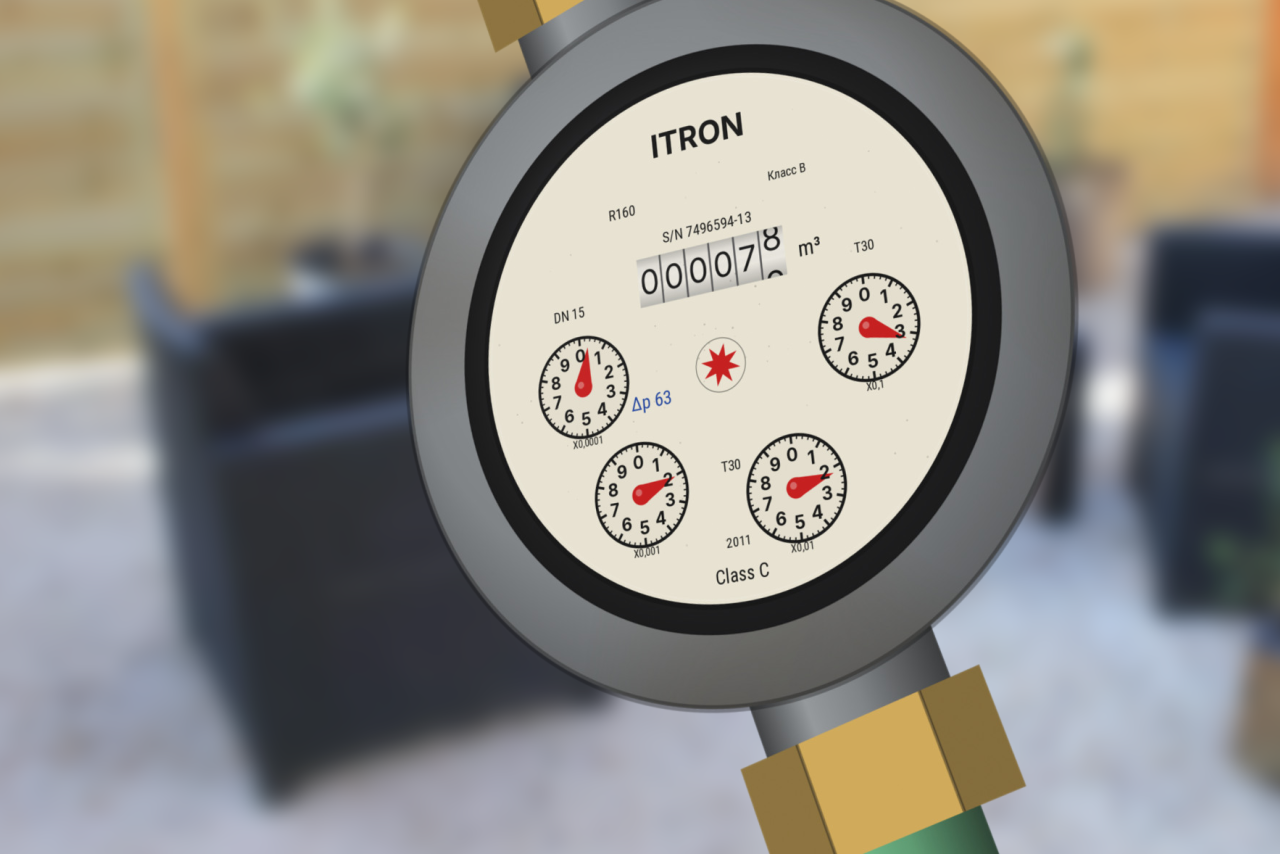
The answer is 78.3220 m³
